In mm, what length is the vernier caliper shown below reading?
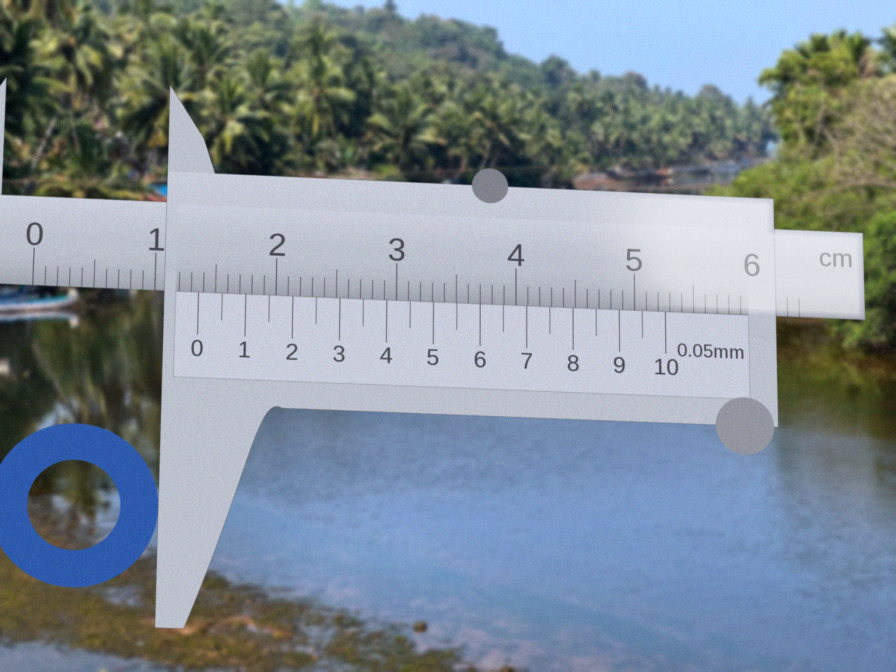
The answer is 13.6 mm
